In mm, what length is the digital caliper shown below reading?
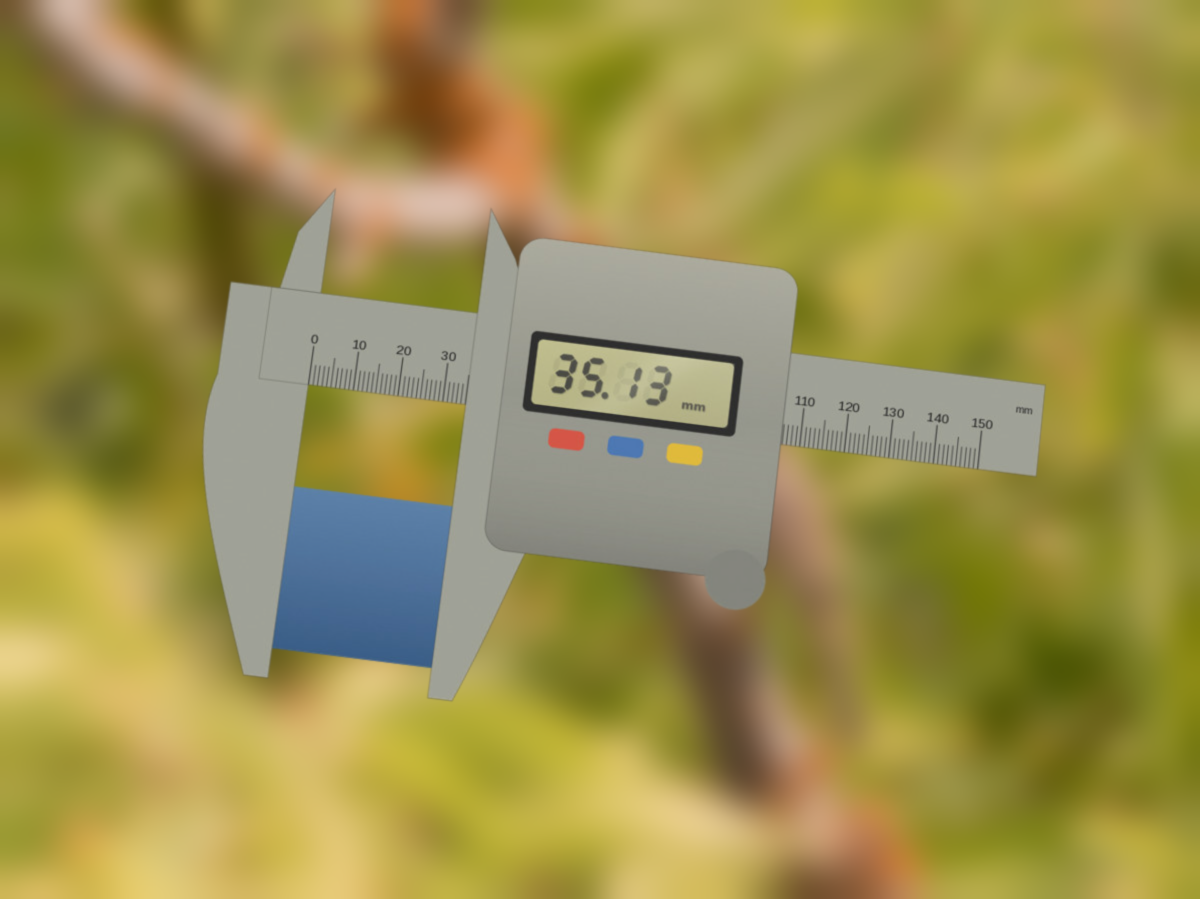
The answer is 35.13 mm
